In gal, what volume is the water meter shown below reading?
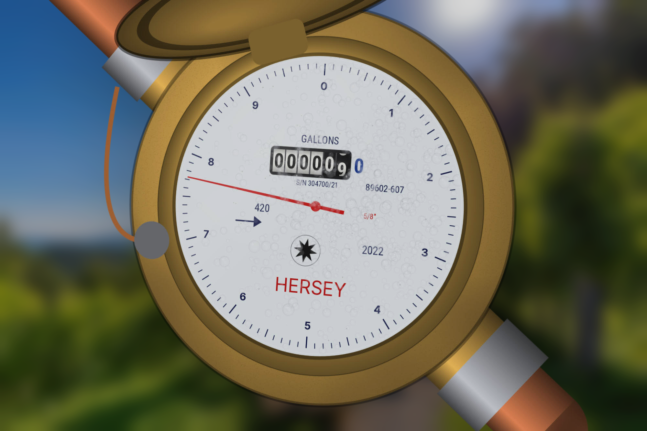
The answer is 87.7 gal
